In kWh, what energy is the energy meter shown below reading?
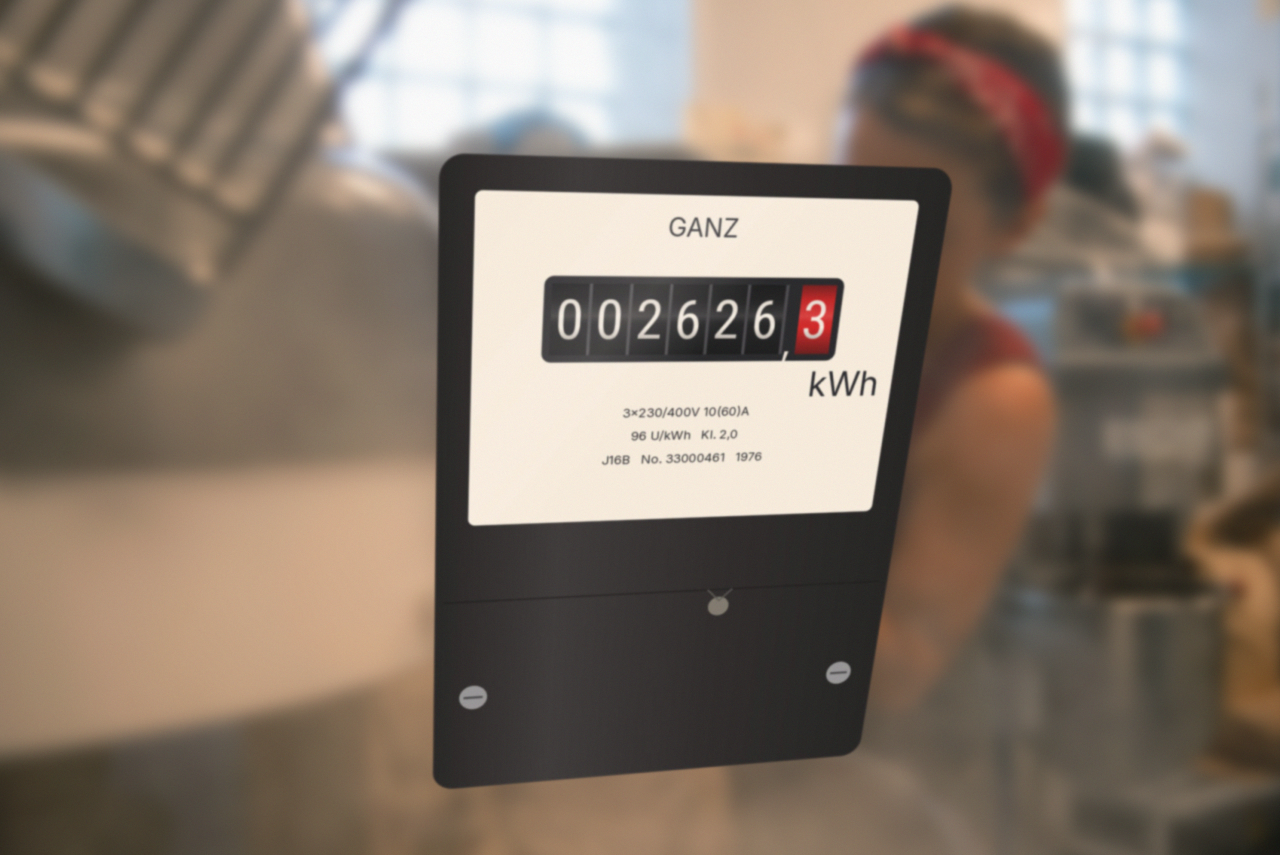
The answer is 2626.3 kWh
